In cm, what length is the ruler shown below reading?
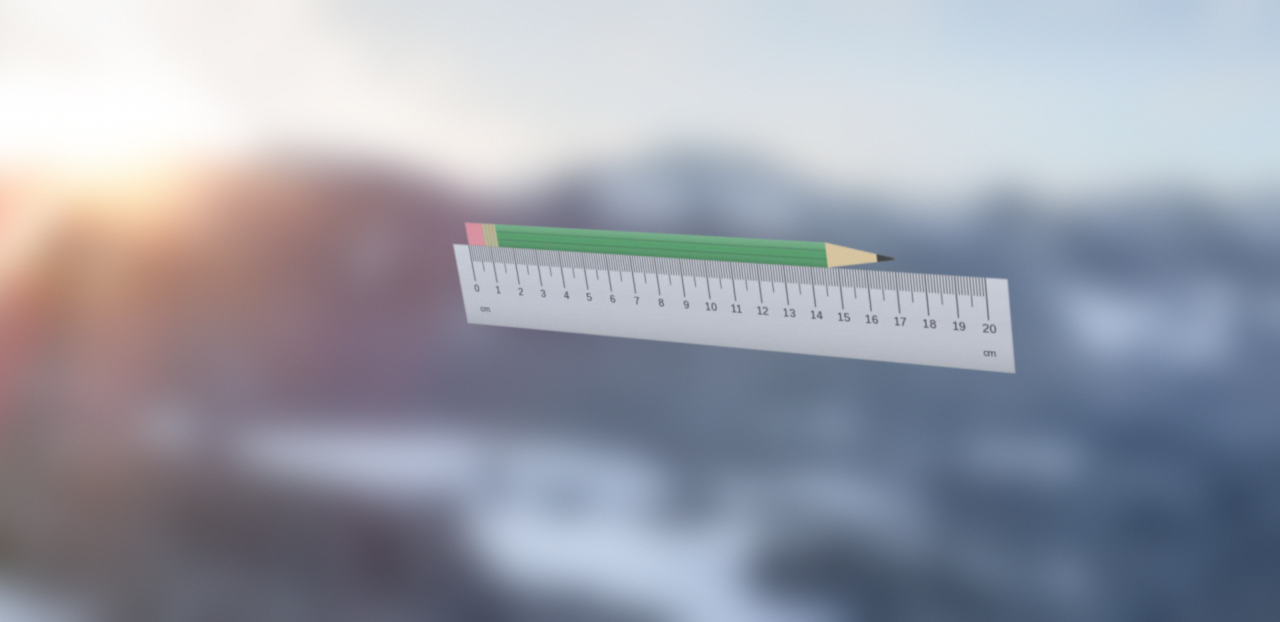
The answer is 17 cm
